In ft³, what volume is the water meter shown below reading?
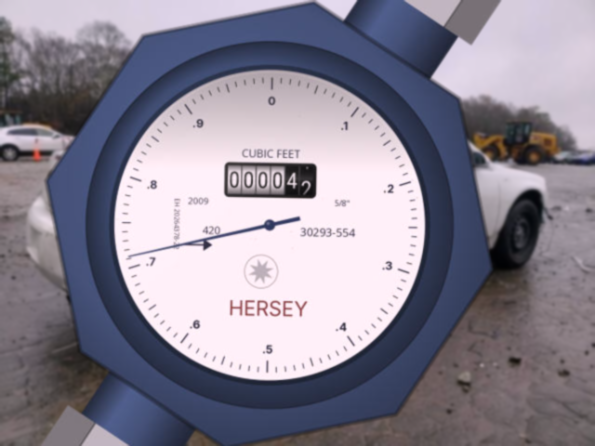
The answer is 41.71 ft³
